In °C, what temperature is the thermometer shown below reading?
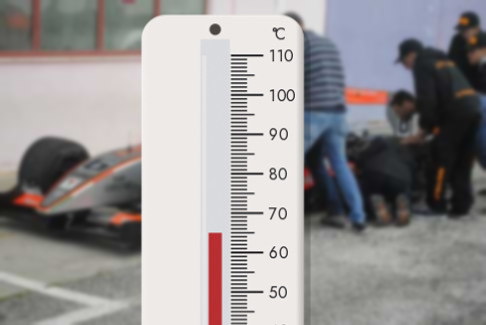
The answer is 65 °C
